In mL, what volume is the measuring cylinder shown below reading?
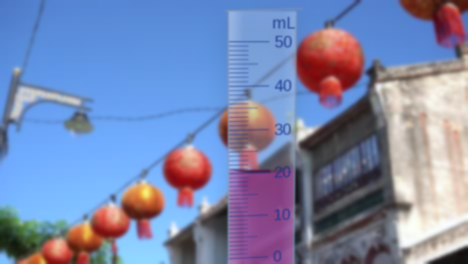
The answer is 20 mL
